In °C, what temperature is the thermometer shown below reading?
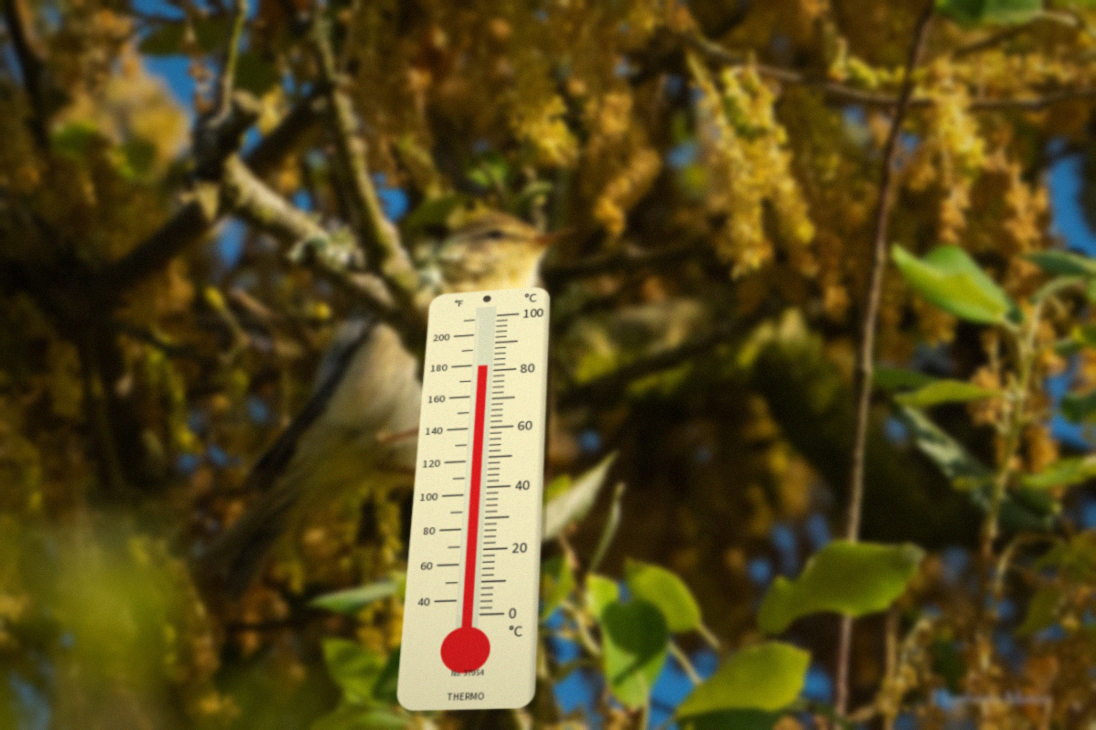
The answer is 82 °C
